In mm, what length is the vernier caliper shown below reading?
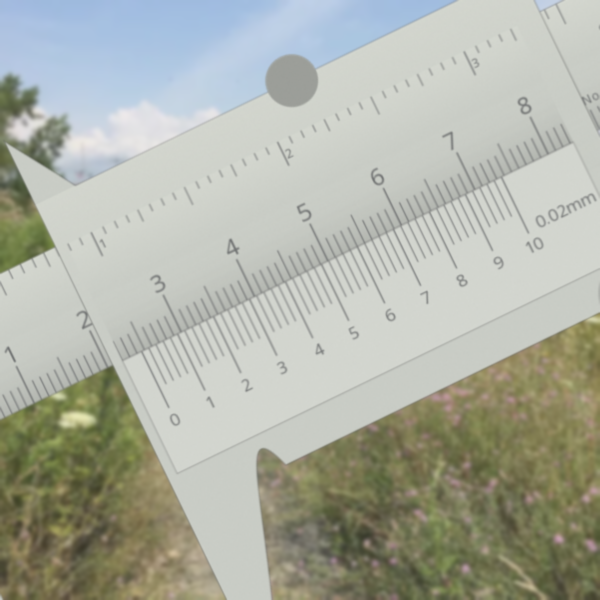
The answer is 24.6 mm
